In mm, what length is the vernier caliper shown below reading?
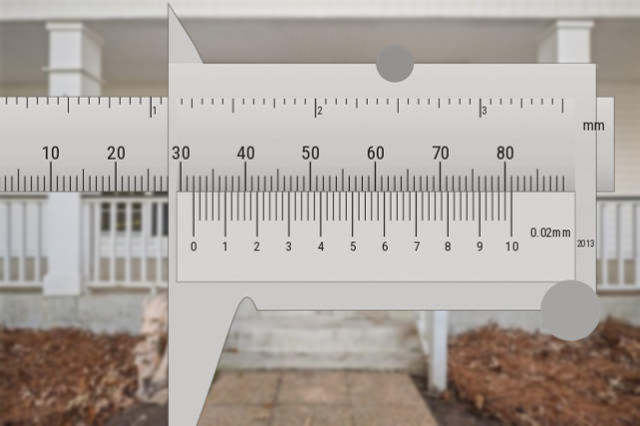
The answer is 32.0 mm
